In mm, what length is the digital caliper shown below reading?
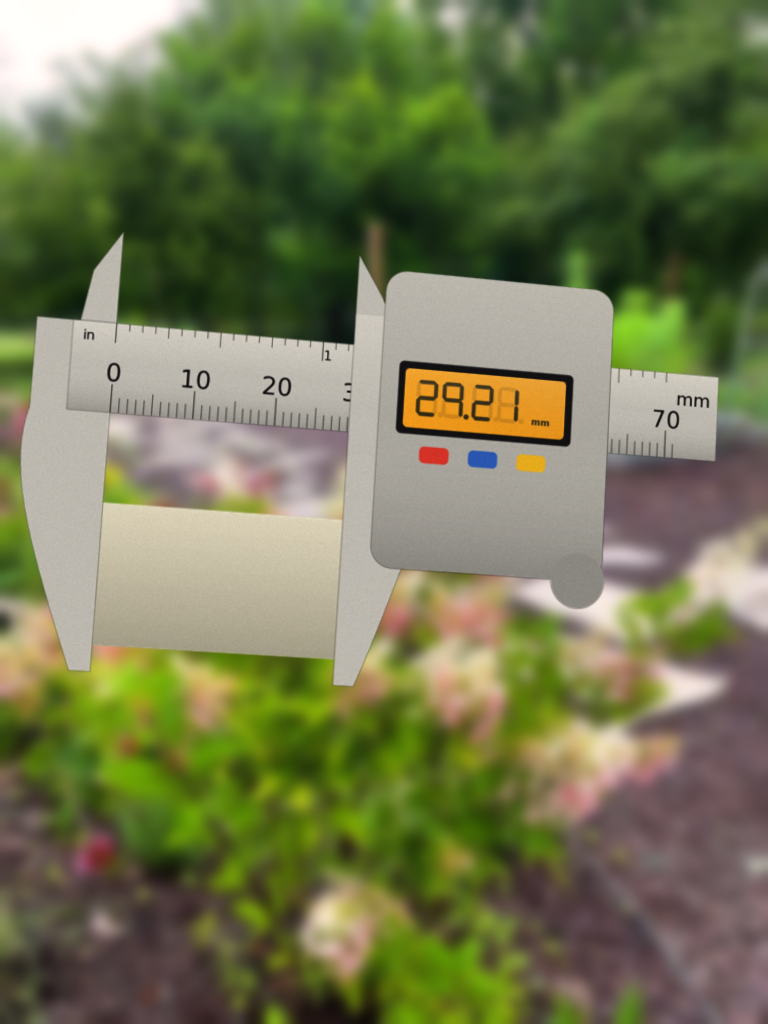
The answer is 29.21 mm
